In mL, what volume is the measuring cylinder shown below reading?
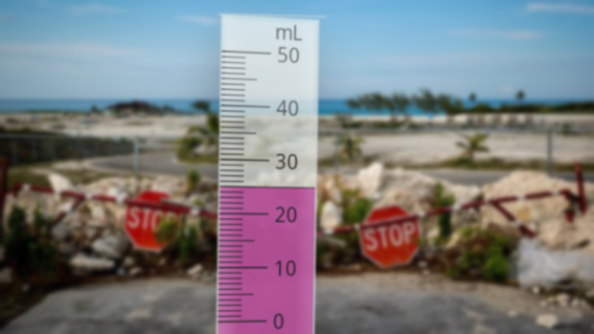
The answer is 25 mL
